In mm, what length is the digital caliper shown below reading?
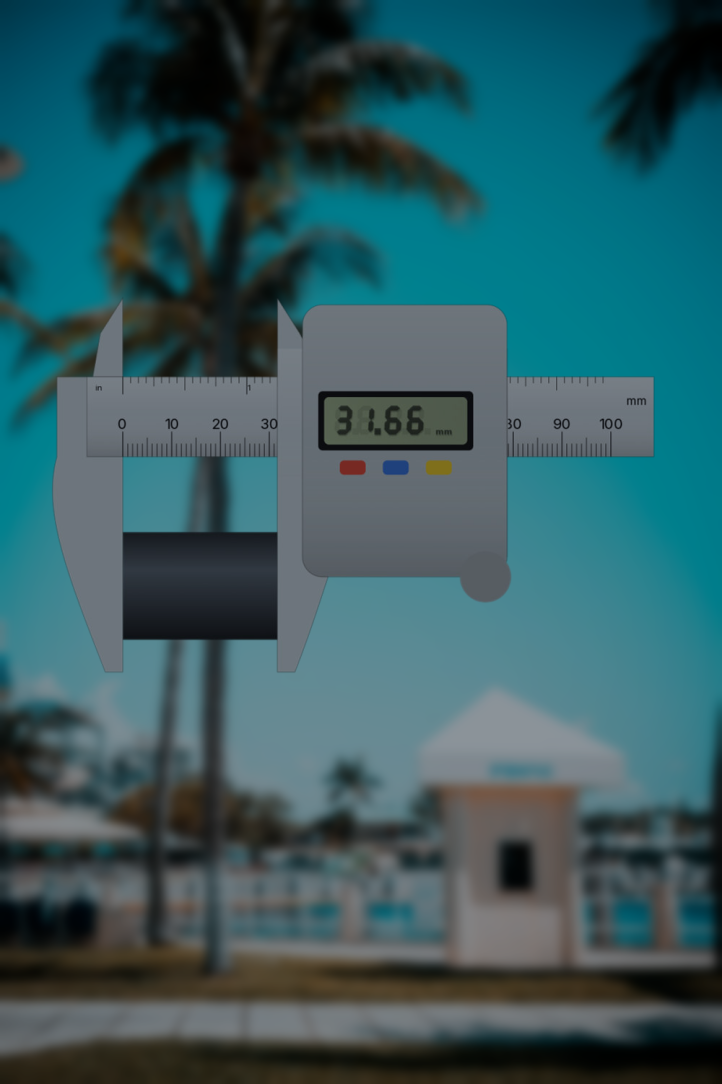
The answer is 31.66 mm
